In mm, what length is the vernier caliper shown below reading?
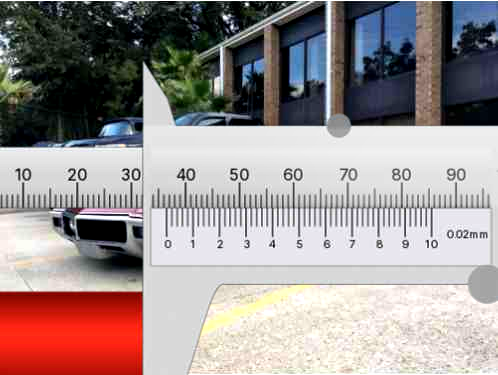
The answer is 36.5 mm
